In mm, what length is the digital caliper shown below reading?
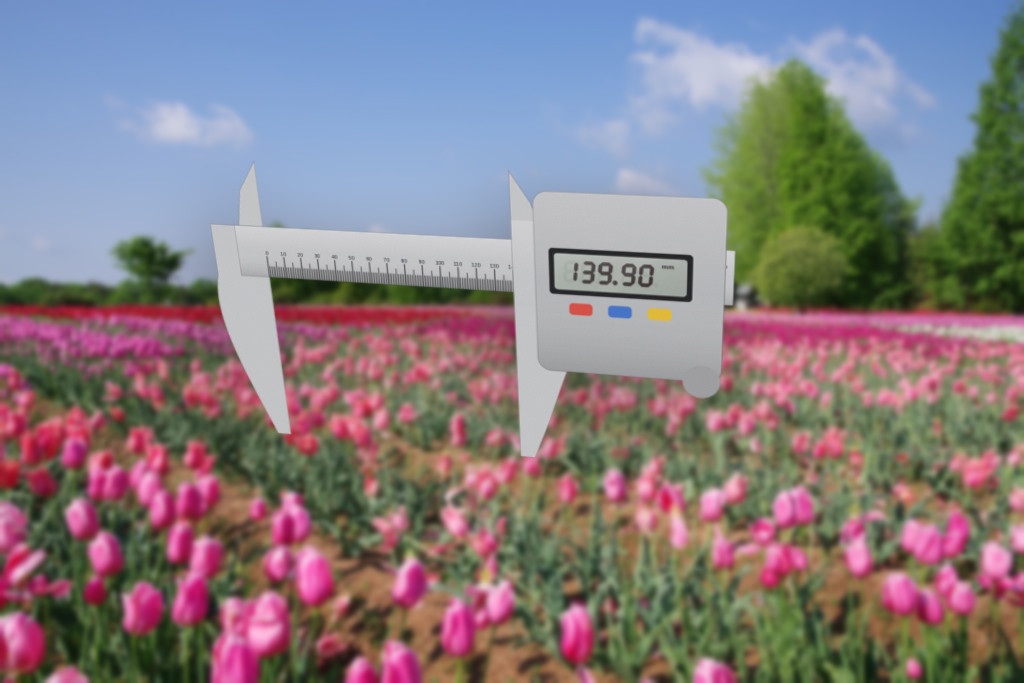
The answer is 139.90 mm
